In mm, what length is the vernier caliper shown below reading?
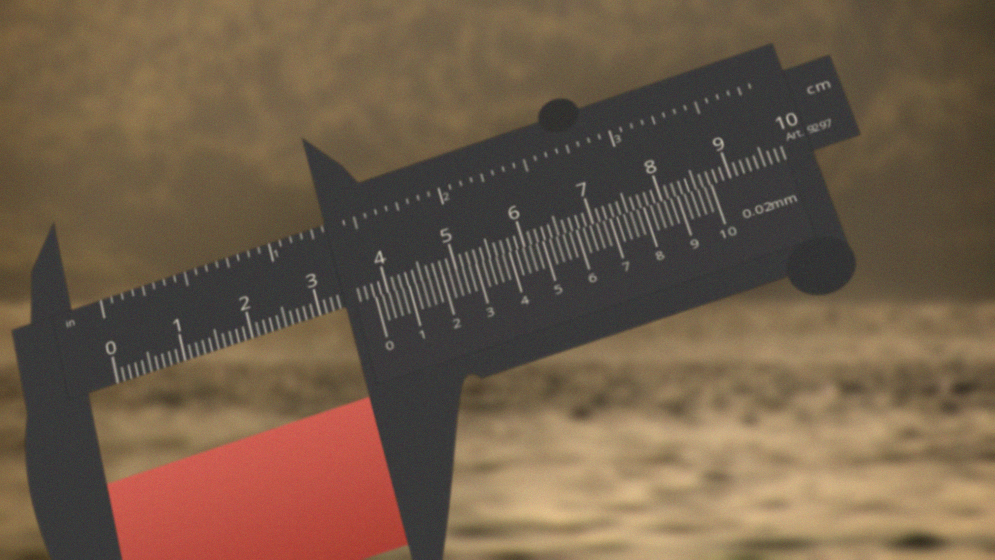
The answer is 38.2 mm
